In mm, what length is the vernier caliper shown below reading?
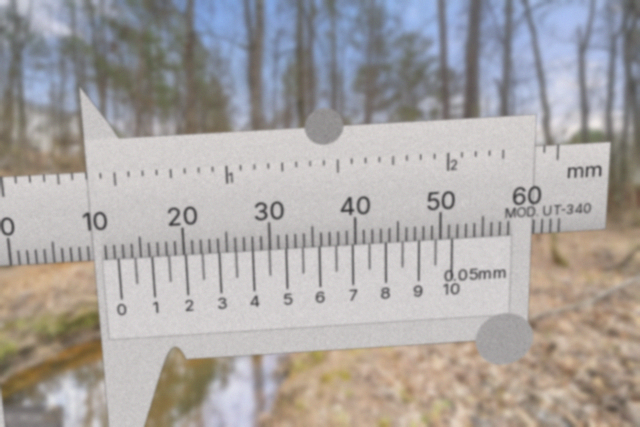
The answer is 12.4 mm
